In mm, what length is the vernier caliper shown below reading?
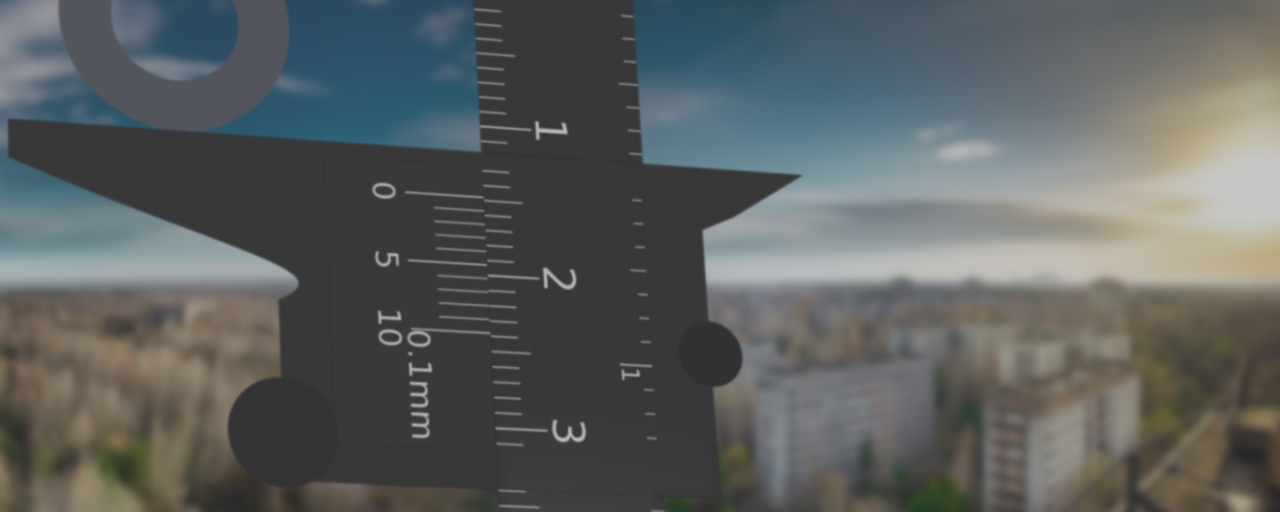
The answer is 14.8 mm
